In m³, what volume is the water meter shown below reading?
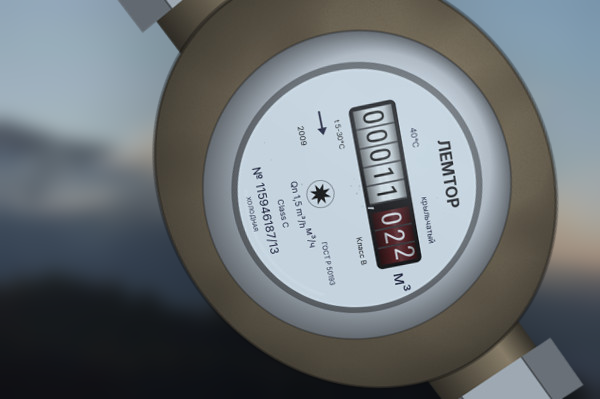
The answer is 11.022 m³
